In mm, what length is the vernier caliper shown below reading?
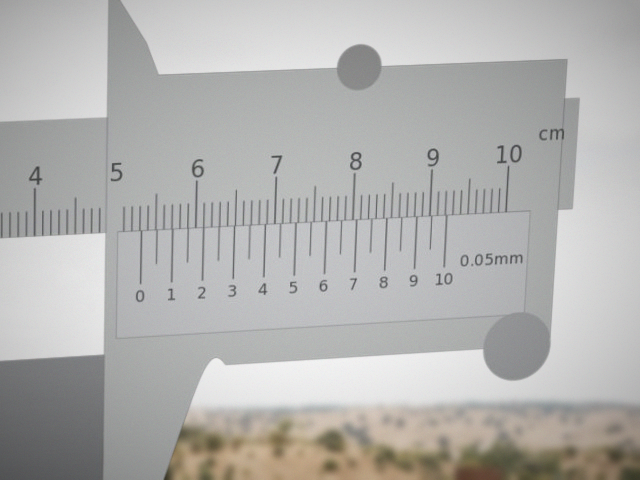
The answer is 53.2 mm
